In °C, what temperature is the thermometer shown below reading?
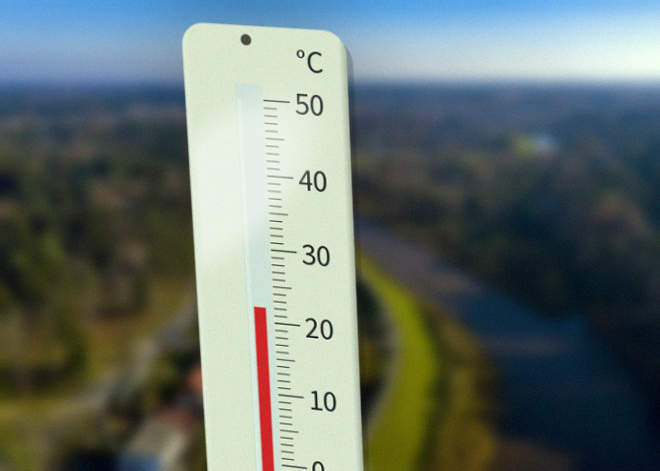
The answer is 22 °C
